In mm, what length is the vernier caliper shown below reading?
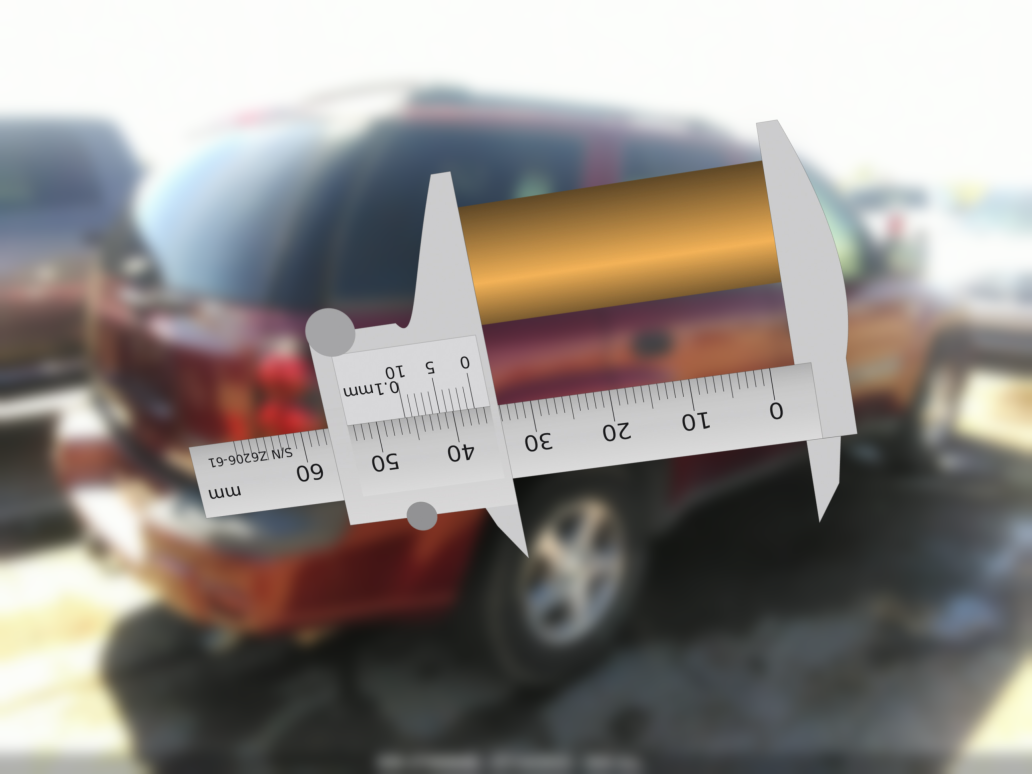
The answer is 37.2 mm
